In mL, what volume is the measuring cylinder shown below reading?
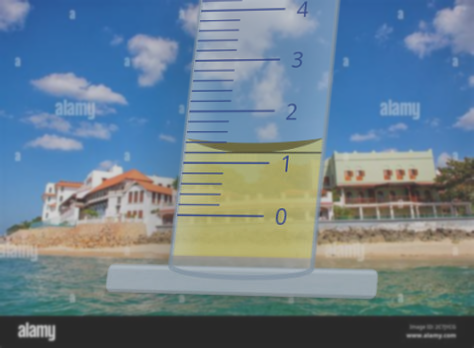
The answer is 1.2 mL
